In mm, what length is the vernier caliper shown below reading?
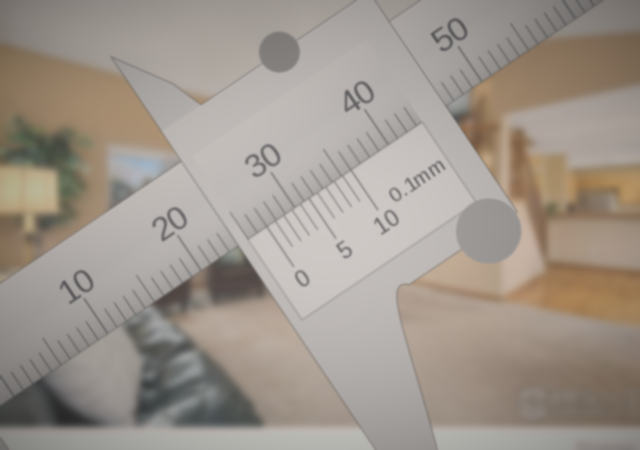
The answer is 27.0 mm
